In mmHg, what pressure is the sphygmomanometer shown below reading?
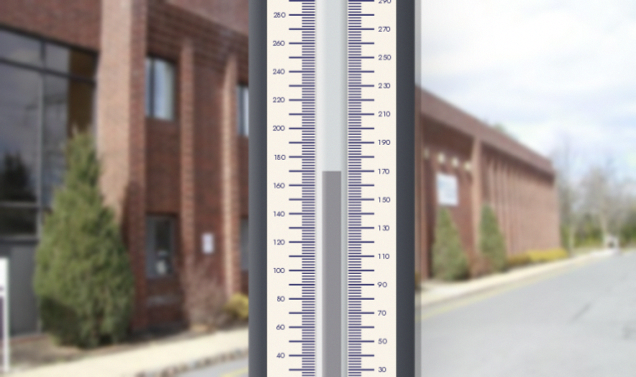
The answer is 170 mmHg
